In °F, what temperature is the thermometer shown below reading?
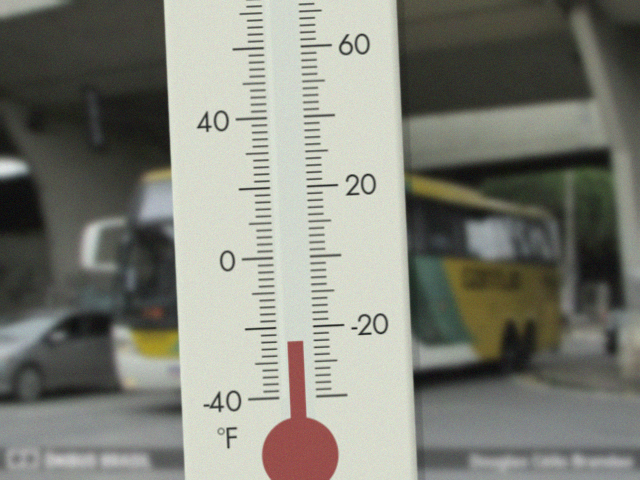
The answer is -24 °F
